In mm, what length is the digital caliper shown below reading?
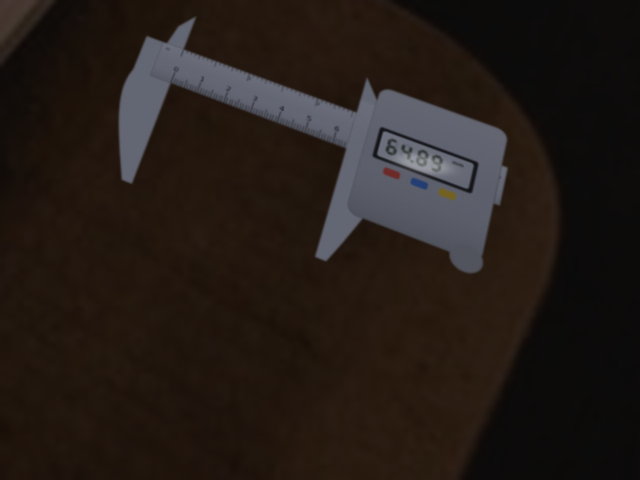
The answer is 64.89 mm
